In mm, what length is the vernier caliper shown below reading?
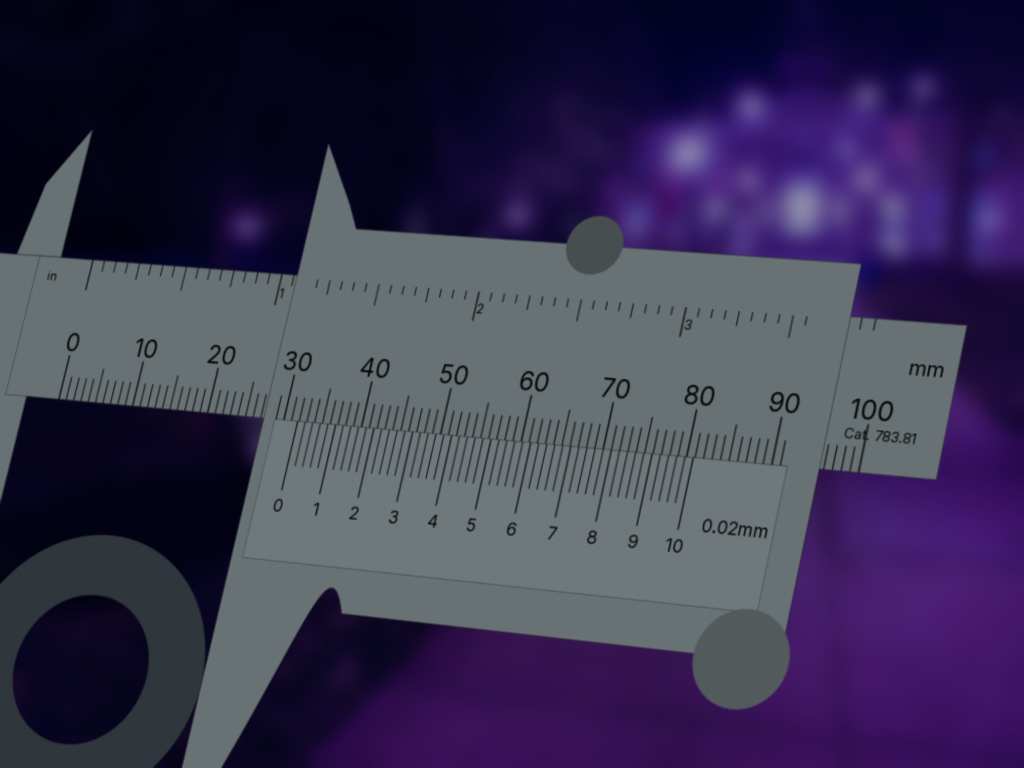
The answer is 31.8 mm
